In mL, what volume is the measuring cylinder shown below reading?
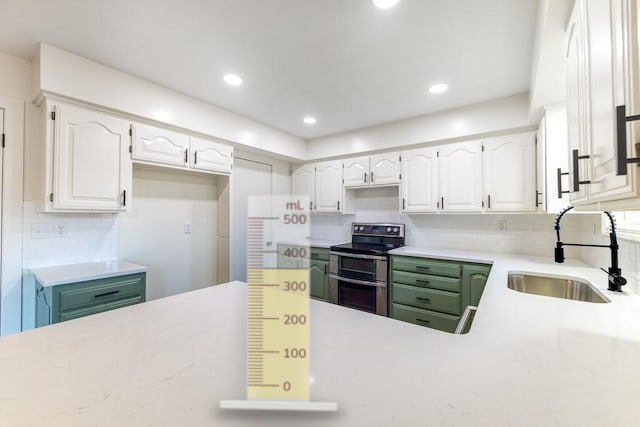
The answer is 350 mL
